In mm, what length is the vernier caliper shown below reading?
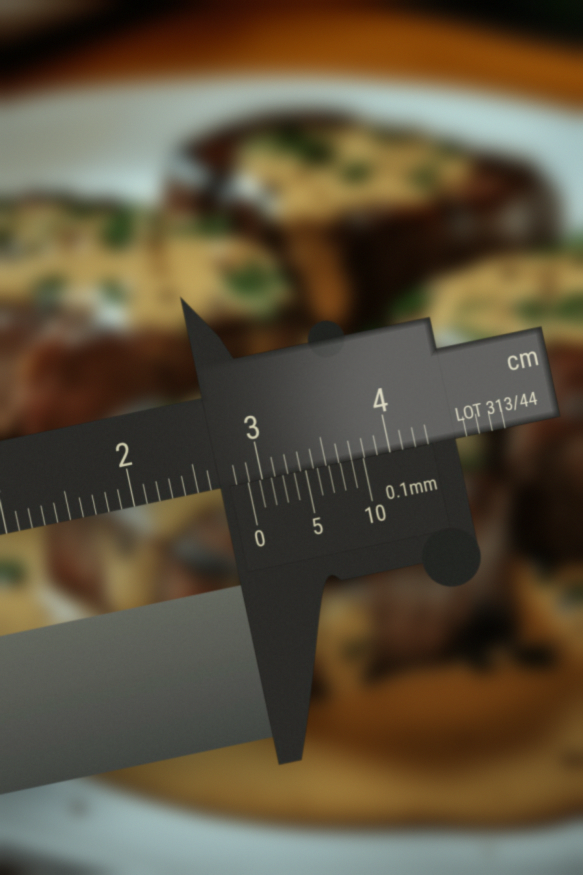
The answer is 28.9 mm
